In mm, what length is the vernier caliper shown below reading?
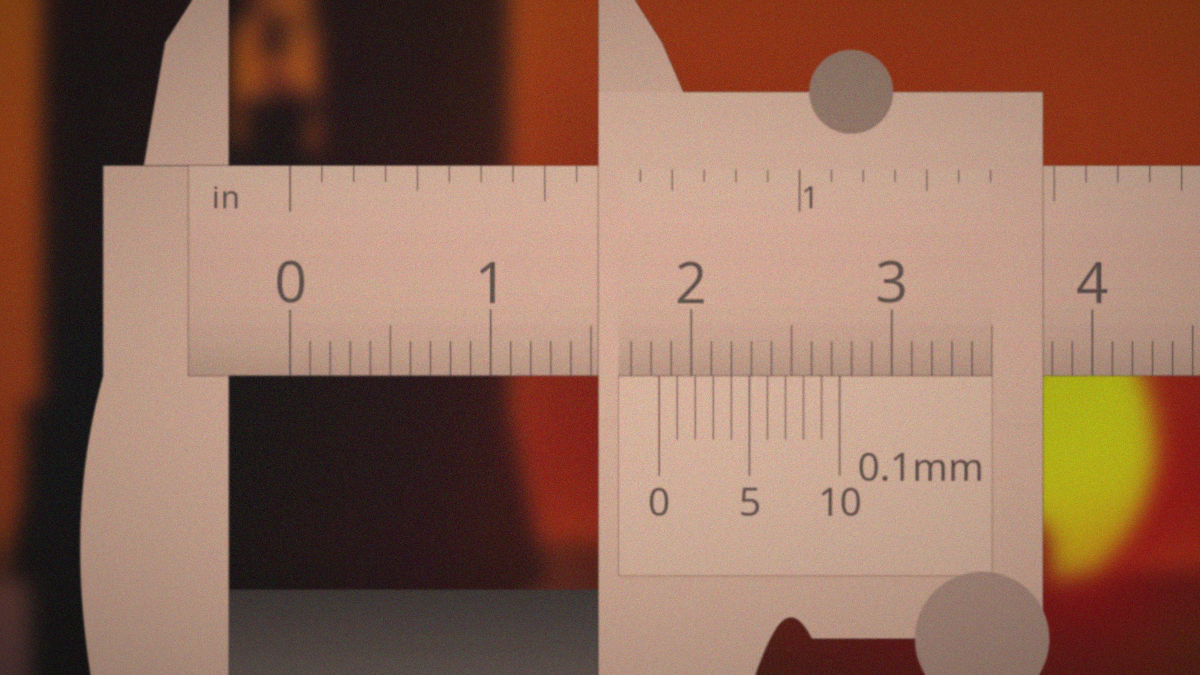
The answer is 18.4 mm
